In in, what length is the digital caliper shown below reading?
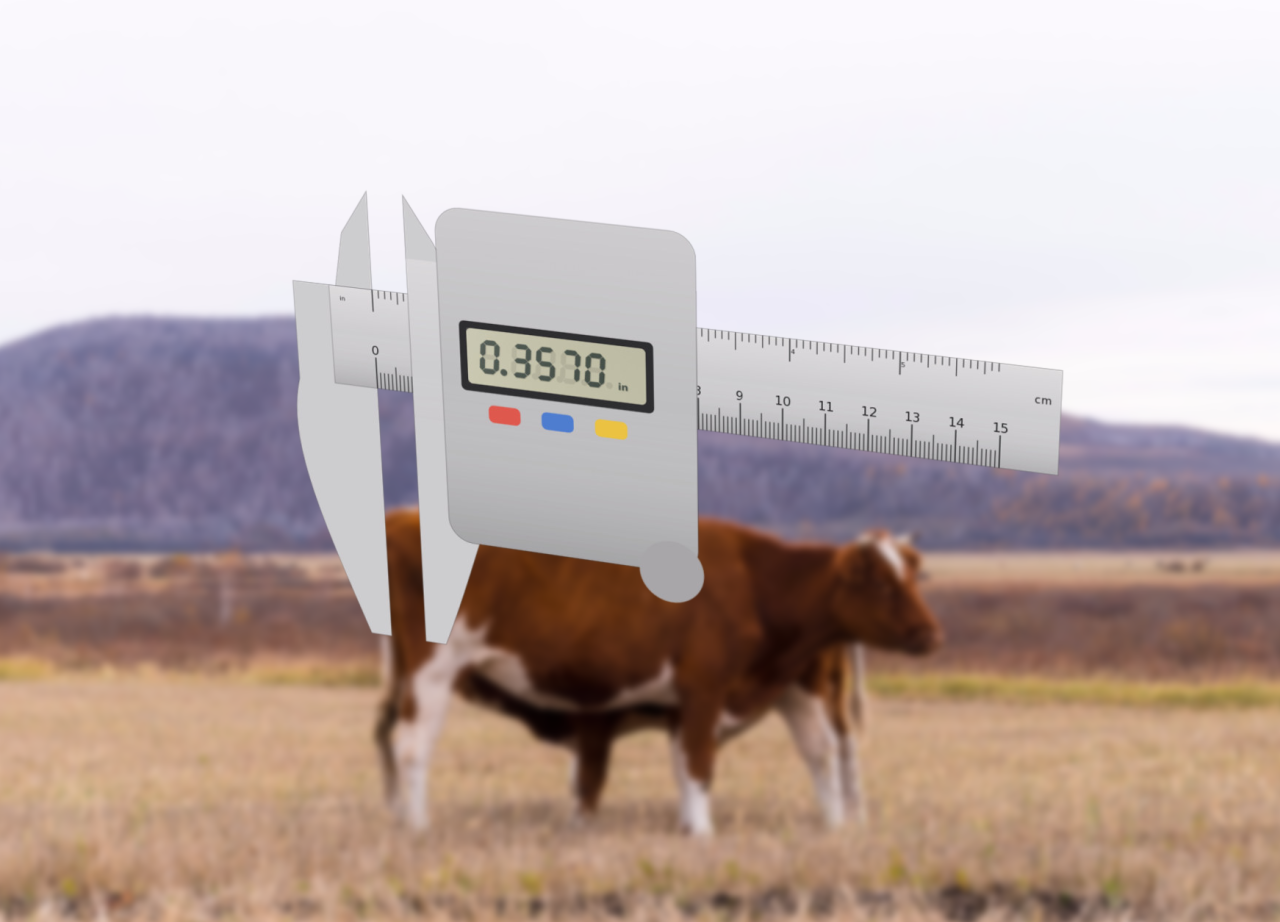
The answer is 0.3570 in
